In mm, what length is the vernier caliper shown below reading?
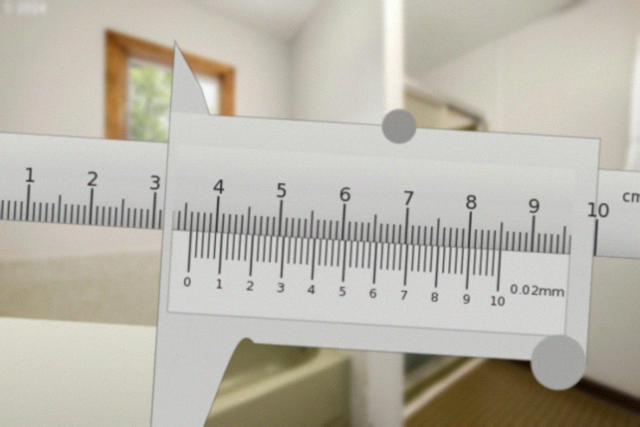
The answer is 36.0 mm
